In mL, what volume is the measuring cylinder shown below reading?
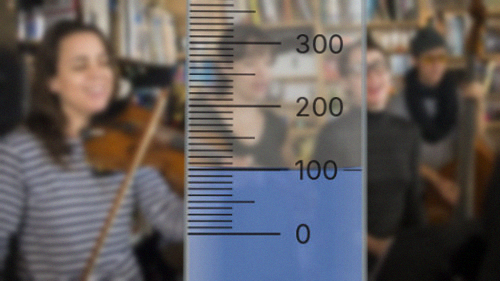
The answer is 100 mL
